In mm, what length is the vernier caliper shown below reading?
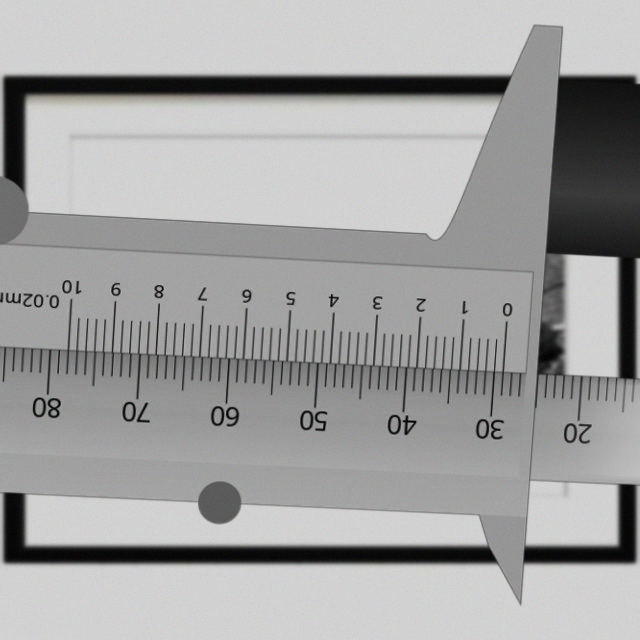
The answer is 29.0 mm
